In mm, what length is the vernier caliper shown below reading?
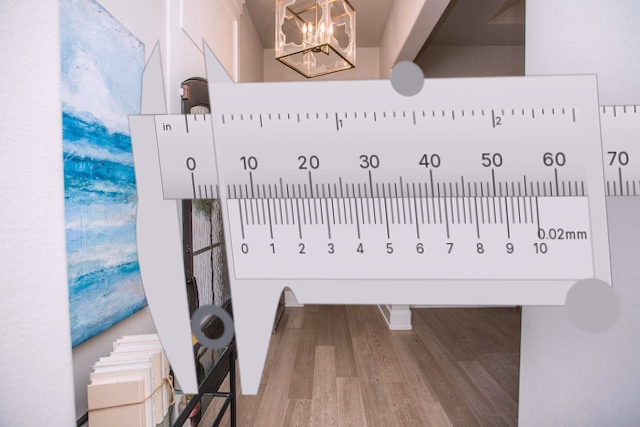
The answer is 7.6 mm
